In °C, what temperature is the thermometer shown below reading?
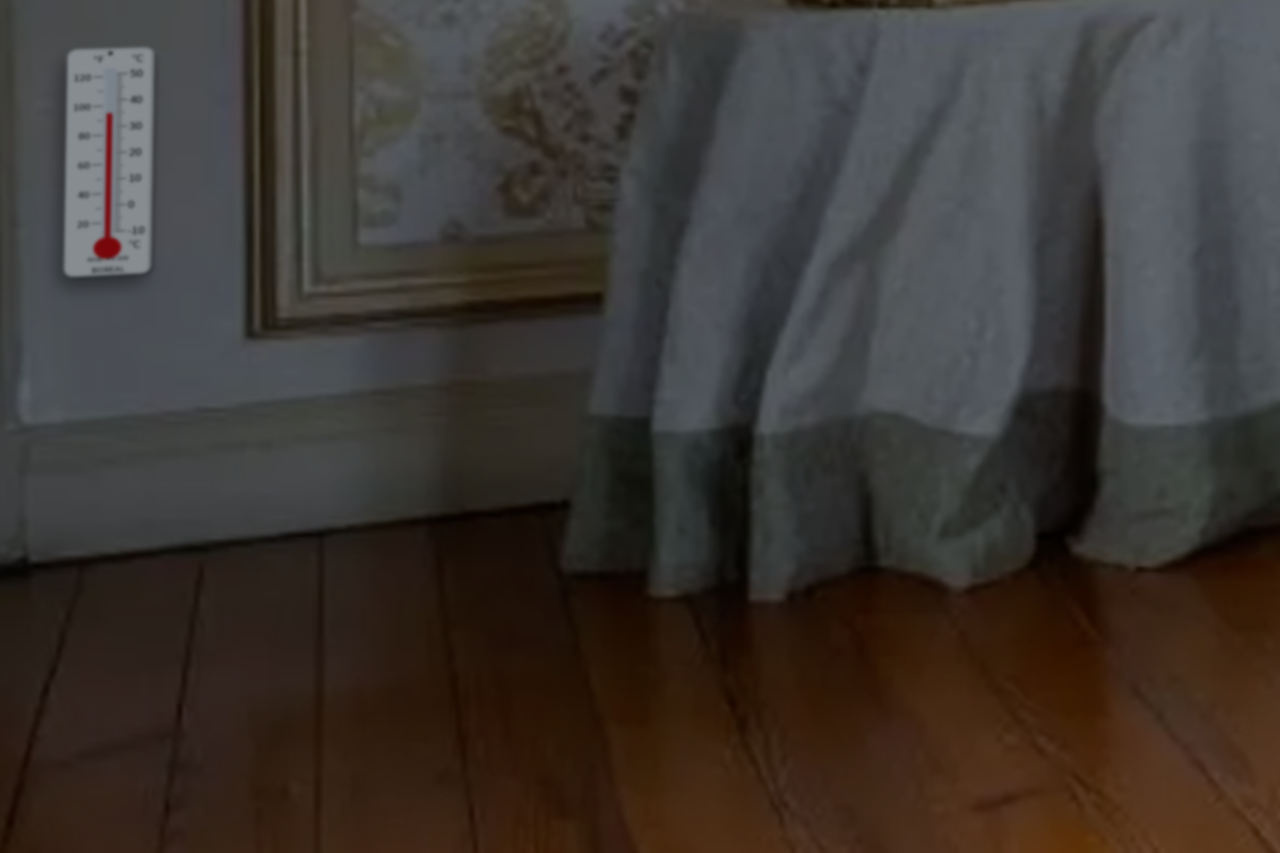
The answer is 35 °C
